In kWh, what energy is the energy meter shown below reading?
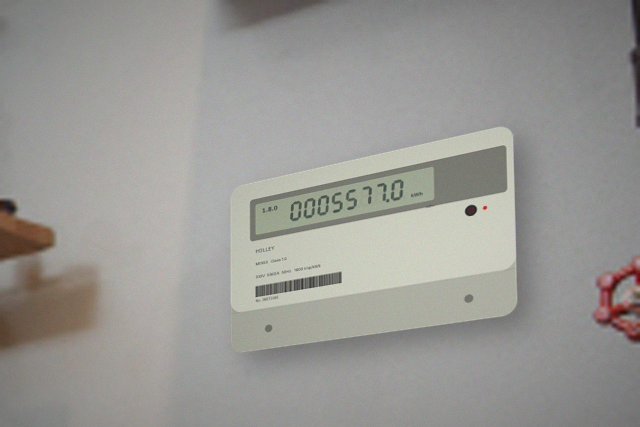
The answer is 5577.0 kWh
